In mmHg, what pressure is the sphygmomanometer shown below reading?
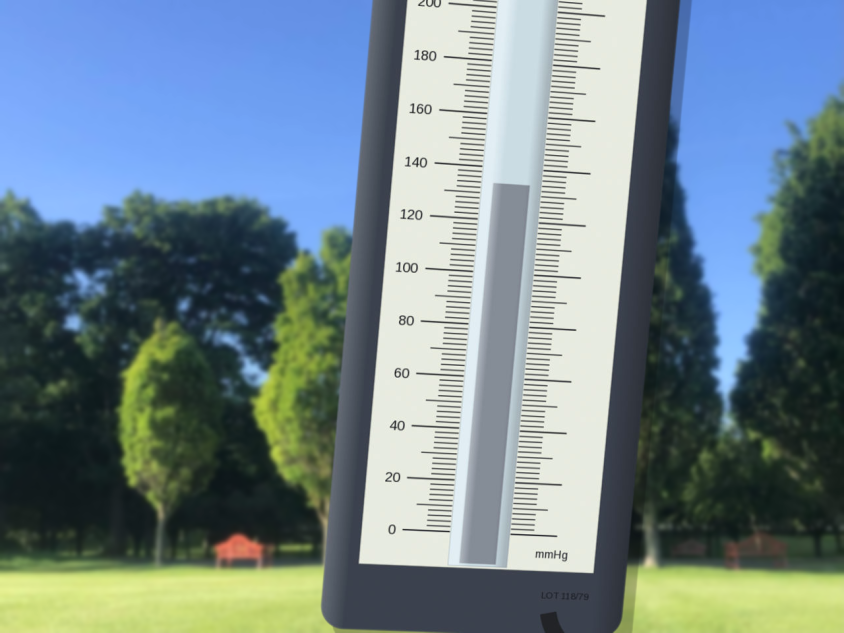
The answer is 134 mmHg
